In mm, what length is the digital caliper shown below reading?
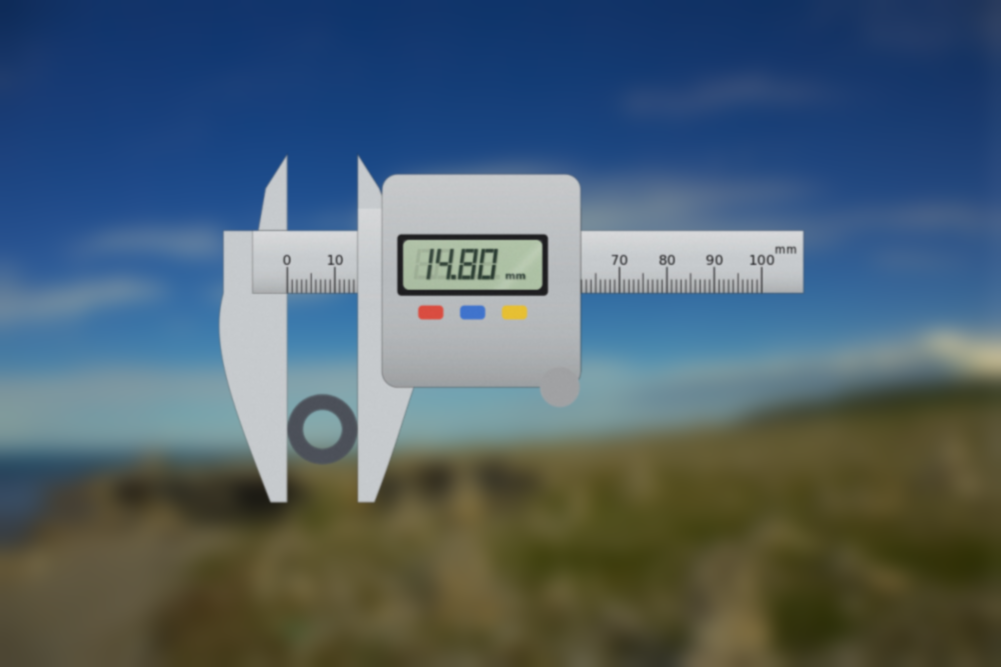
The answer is 14.80 mm
